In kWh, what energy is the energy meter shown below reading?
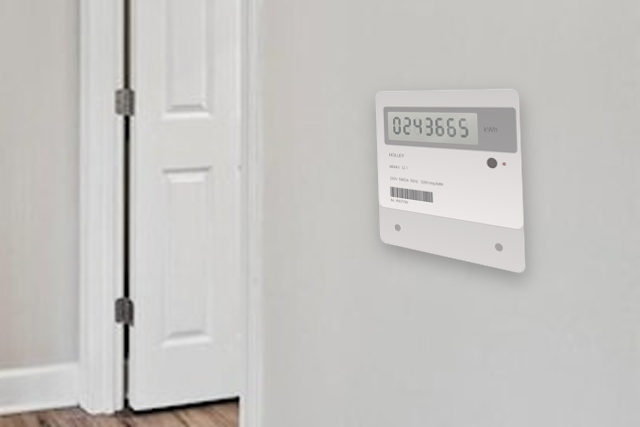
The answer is 243665 kWh
